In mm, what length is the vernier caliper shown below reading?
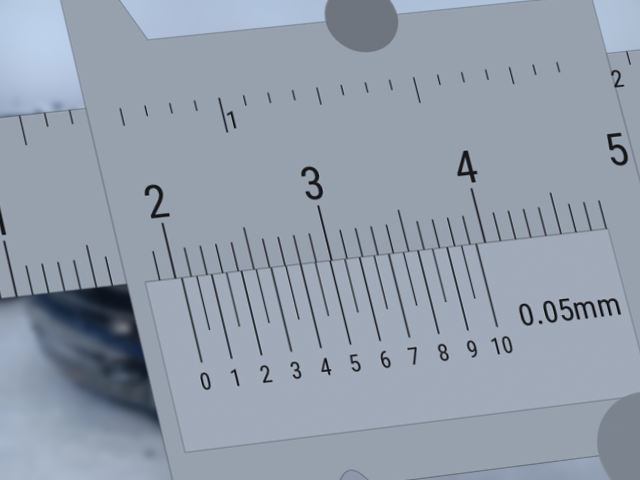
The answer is 20.4 mm
